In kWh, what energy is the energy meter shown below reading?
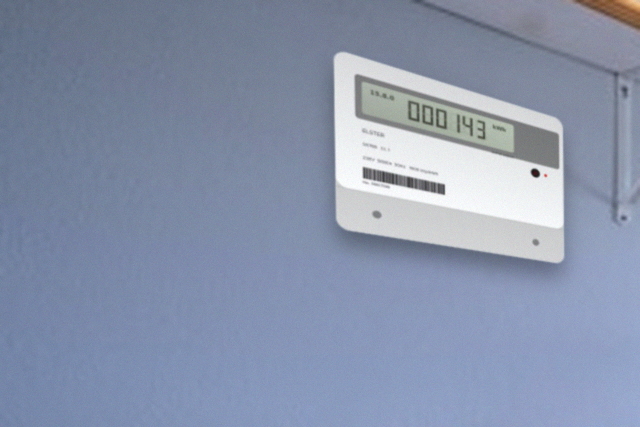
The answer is 143 kWh
